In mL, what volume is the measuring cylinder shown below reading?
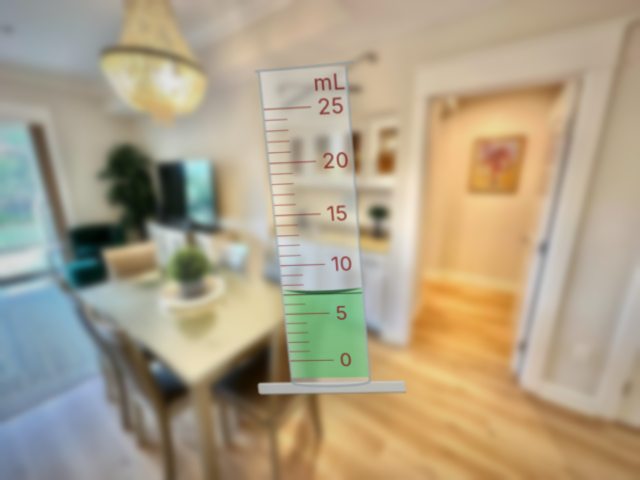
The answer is 7 mL
